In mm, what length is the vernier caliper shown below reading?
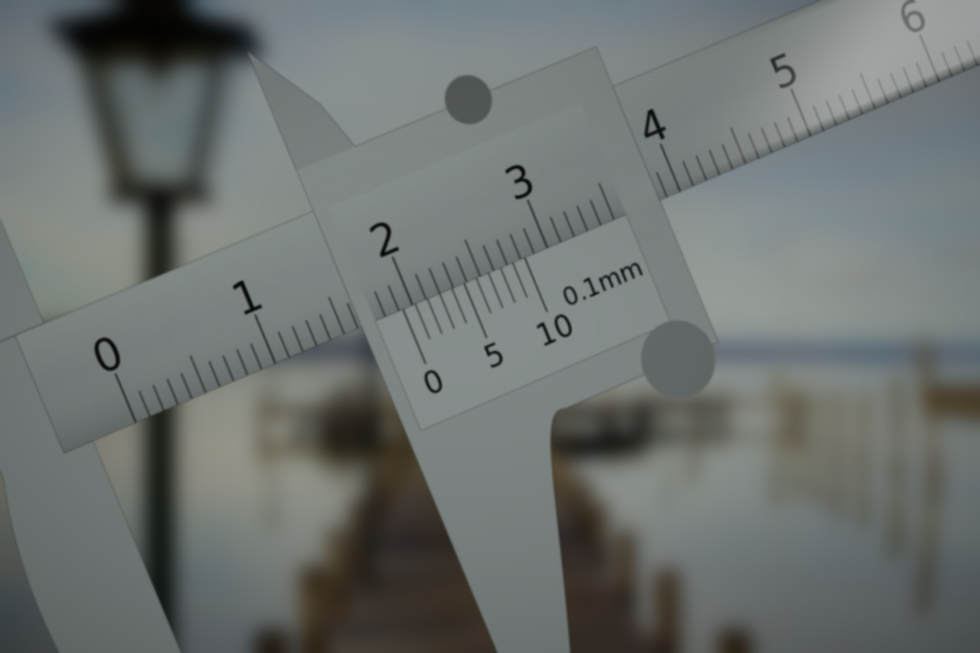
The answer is 19.3 mm
